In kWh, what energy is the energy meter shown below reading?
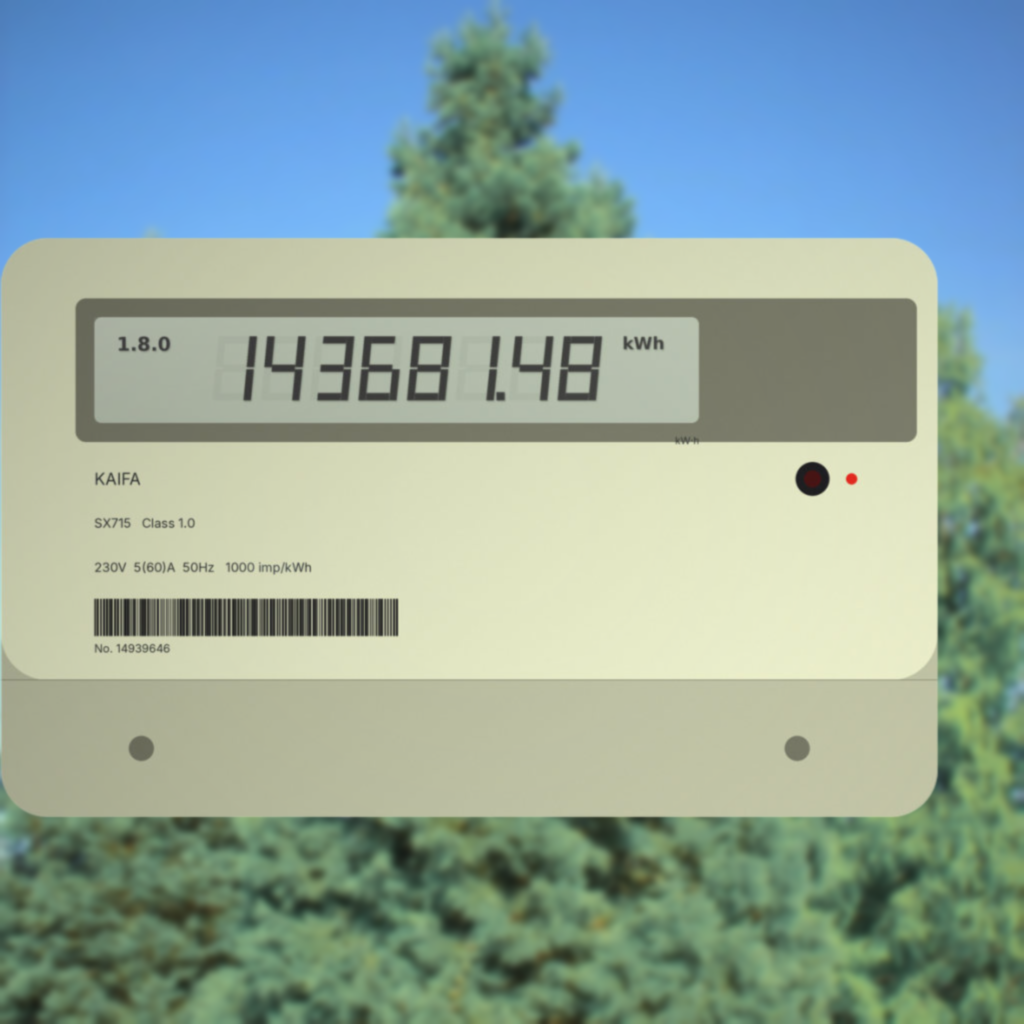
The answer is 143681.48 kWh
